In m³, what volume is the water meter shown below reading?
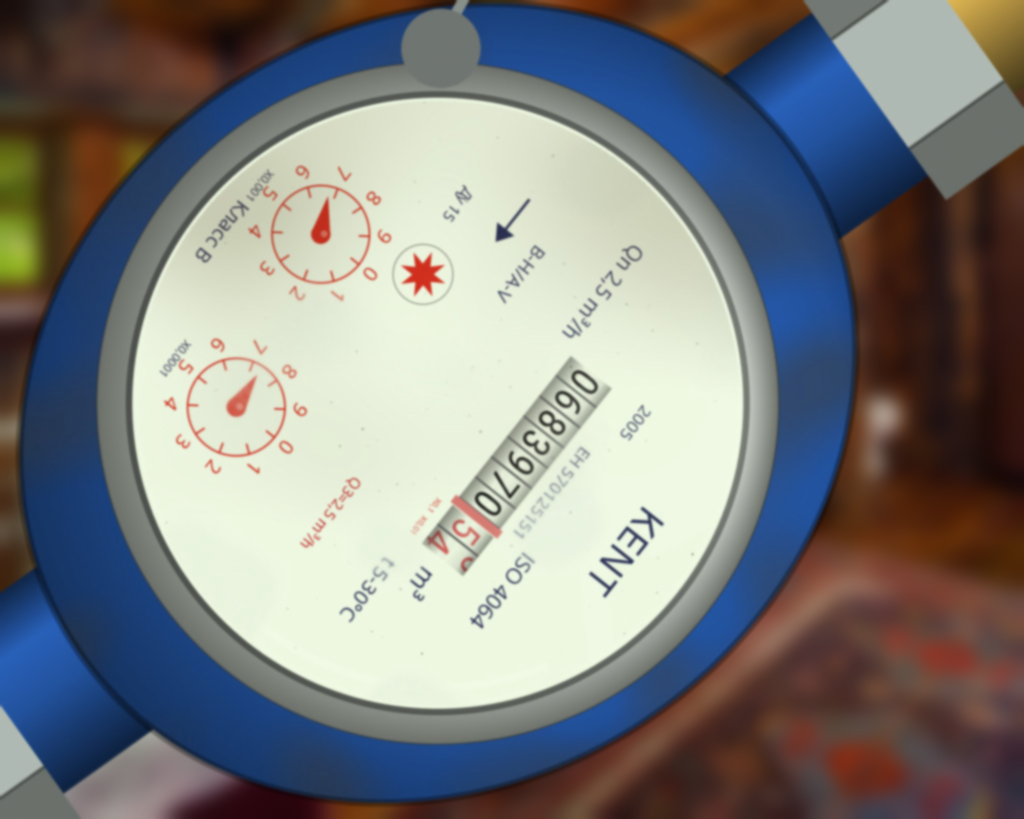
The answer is 683970.5367 m³
